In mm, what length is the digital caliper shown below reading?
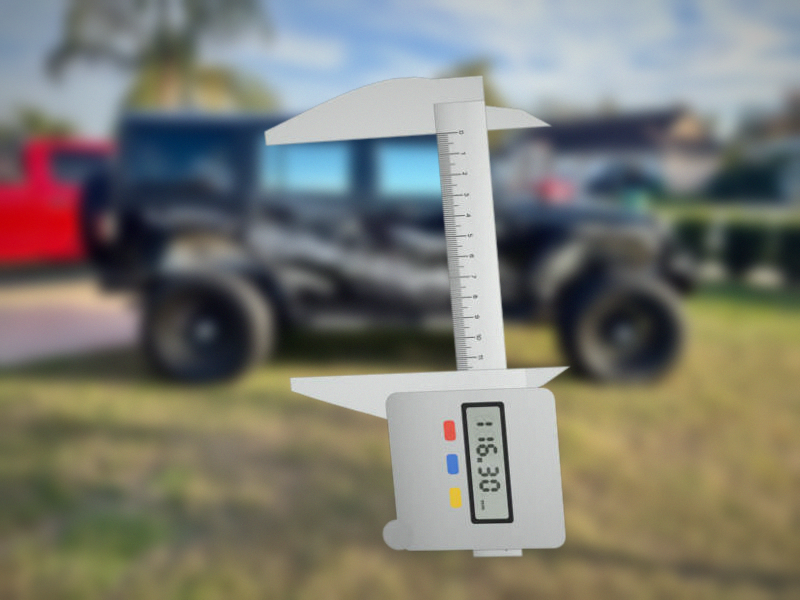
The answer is 116.30 mm
